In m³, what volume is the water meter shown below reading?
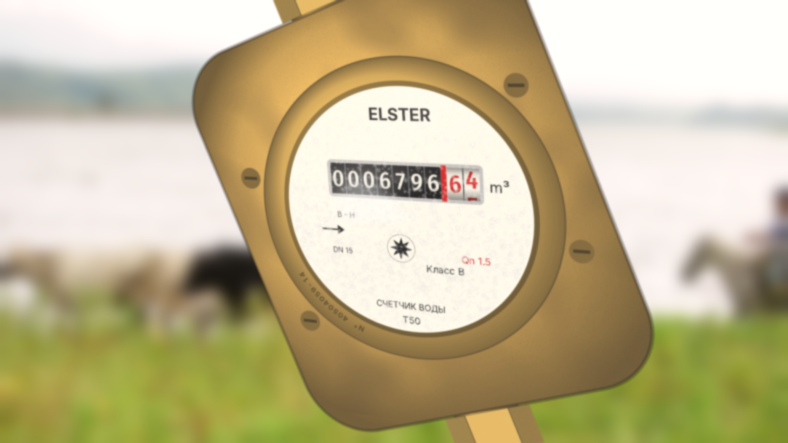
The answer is 6796.64 m³
